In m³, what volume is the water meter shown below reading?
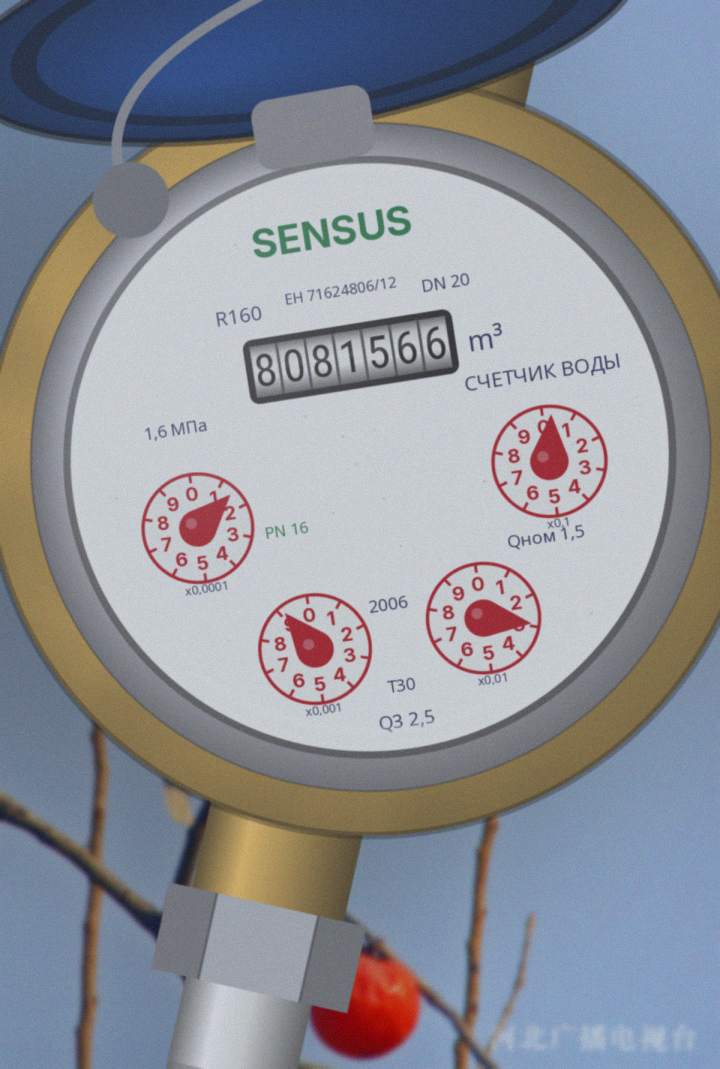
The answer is 8081566.0291 m³
